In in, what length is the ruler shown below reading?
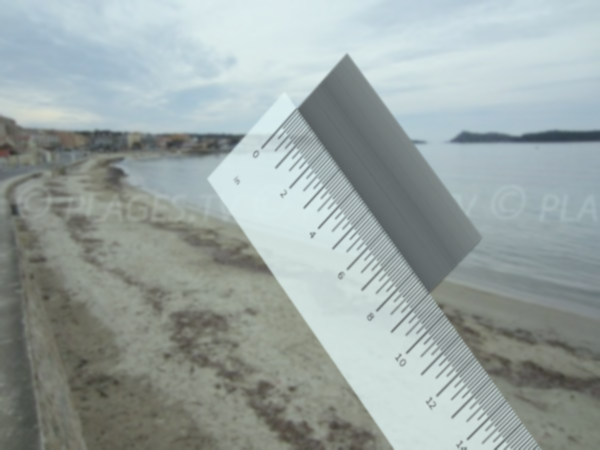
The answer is 9 in
